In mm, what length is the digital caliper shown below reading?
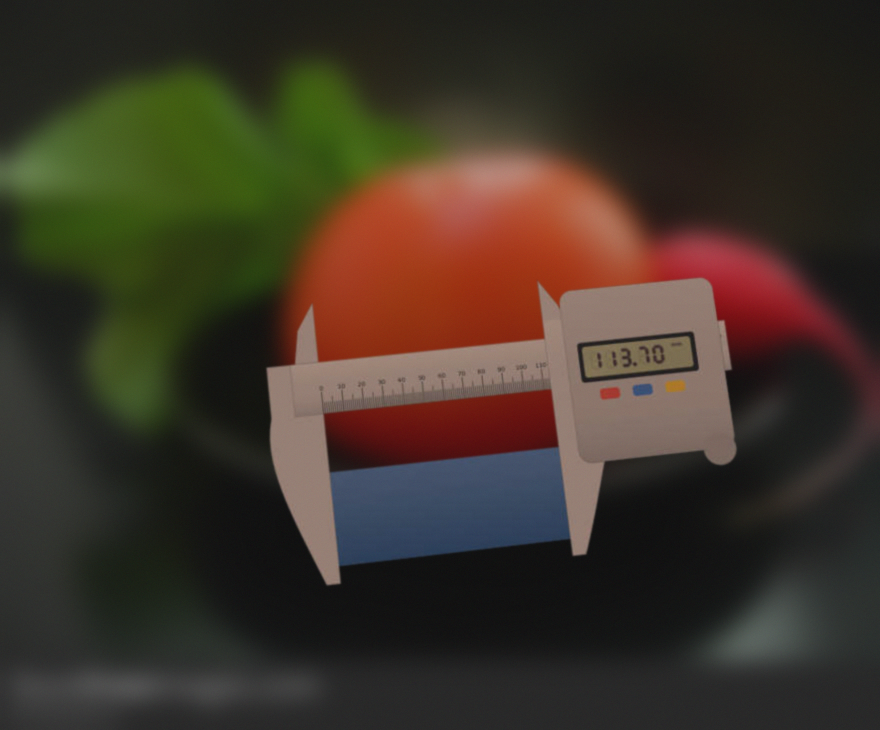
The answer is 113.70 mm
